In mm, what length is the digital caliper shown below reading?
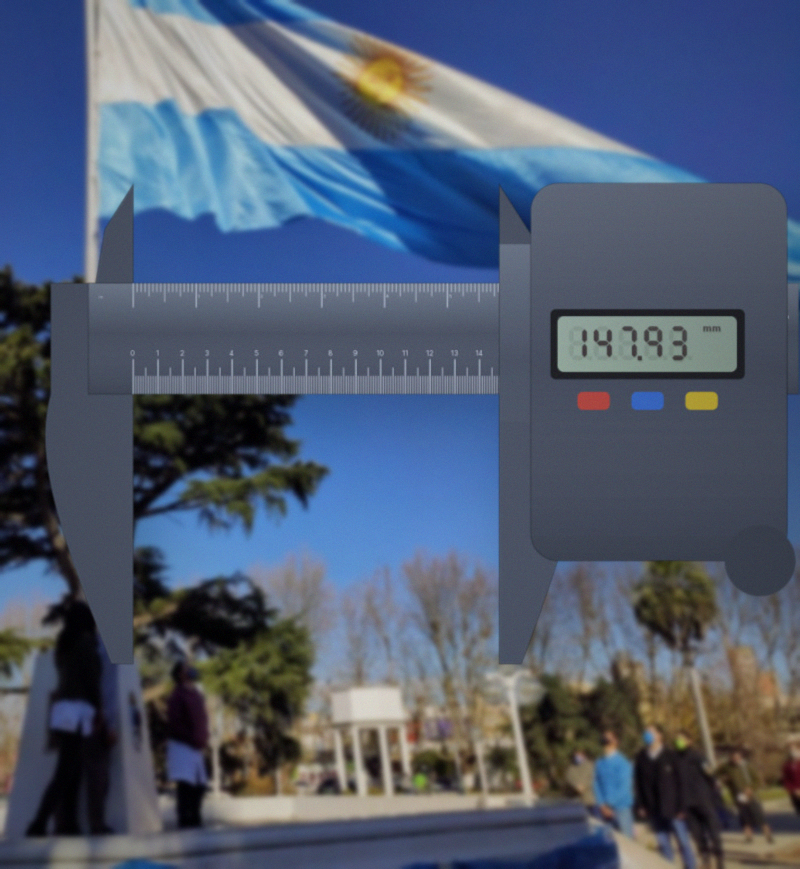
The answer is 147.93 mm
